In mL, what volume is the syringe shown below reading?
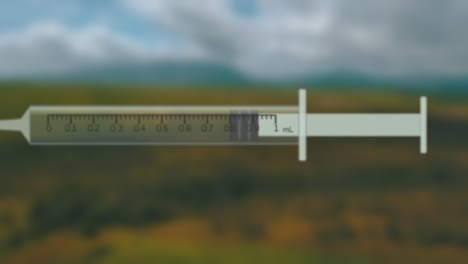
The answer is 0.8 mL
